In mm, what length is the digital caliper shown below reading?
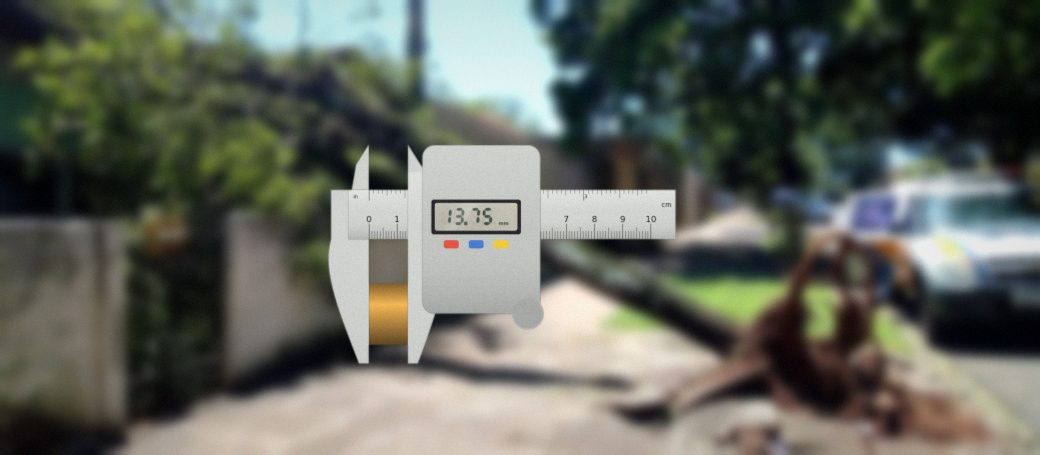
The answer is 13.75 mm
